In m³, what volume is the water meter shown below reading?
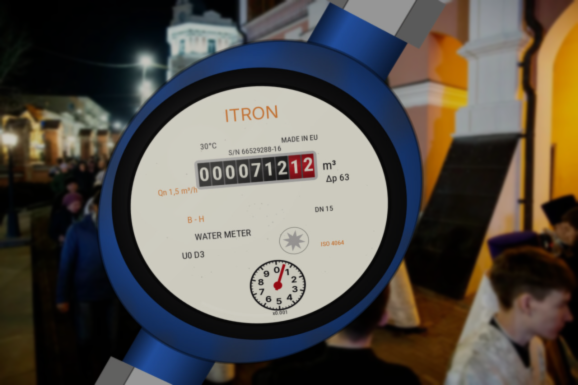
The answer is 712.120 m³
